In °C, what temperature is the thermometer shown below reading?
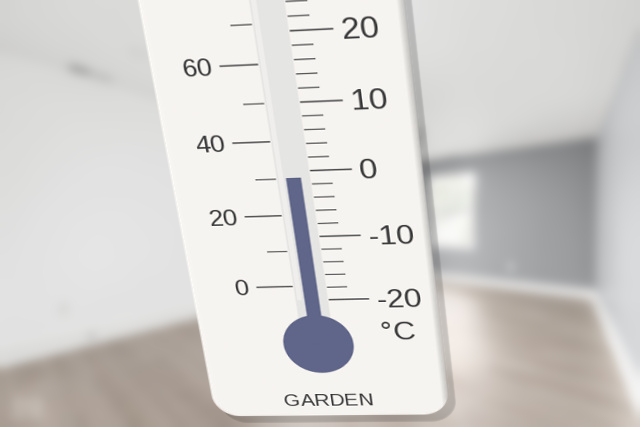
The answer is -1 °C
